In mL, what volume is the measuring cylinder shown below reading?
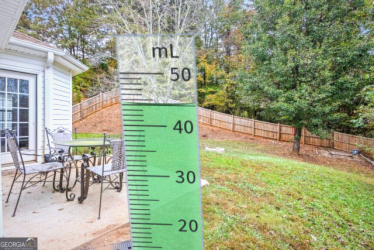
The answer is 44 mL
